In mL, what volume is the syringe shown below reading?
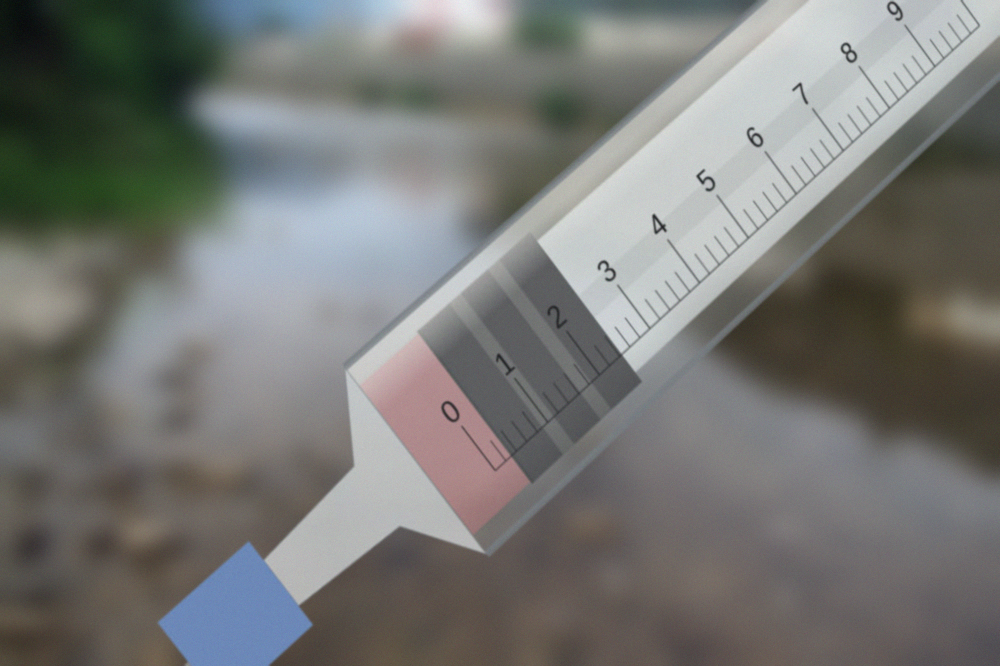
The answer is 0.3 mL
